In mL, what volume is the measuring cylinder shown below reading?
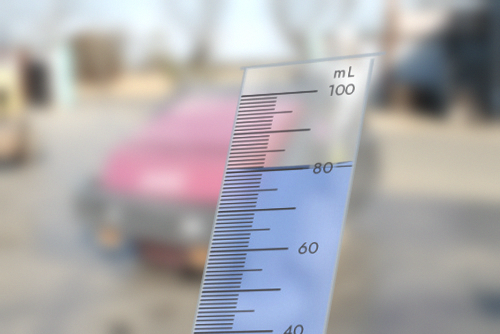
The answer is 80 mL
